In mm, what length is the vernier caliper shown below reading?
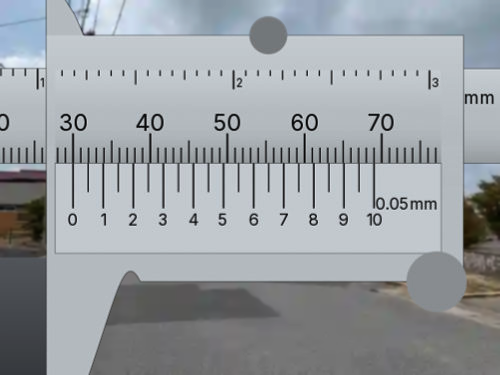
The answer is 30.0 mm
